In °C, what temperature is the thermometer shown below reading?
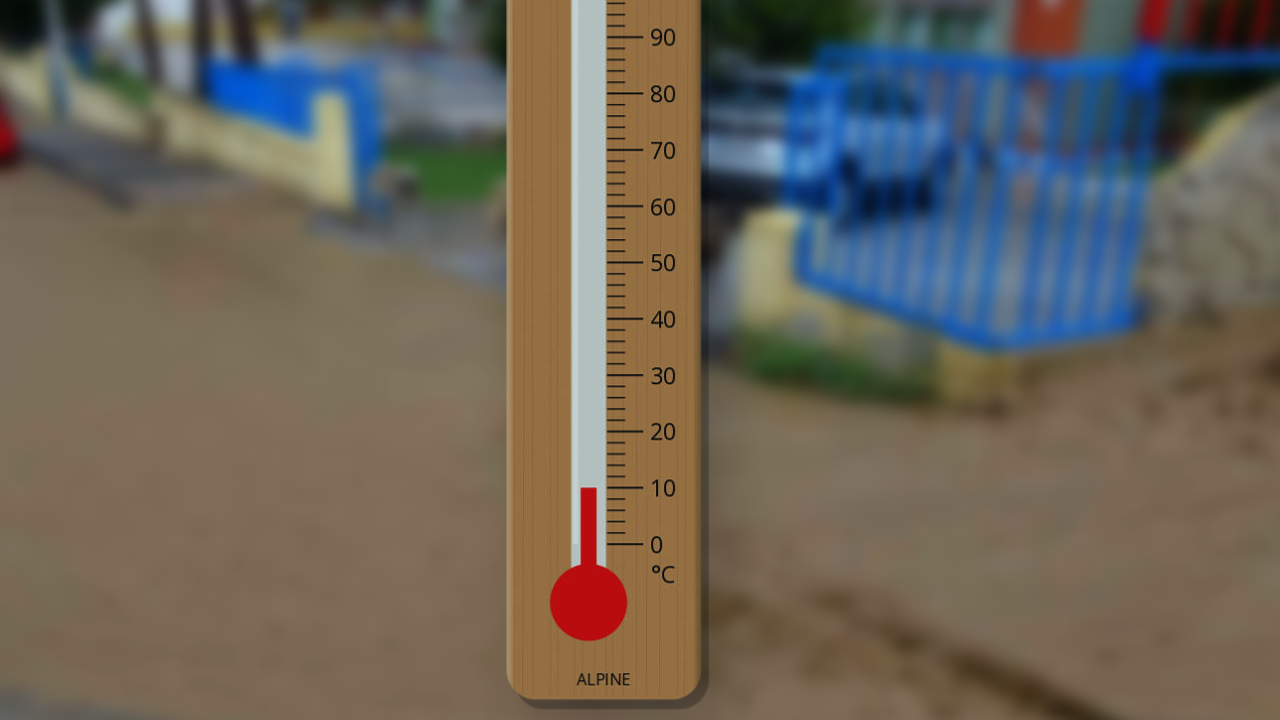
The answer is 10 °C
